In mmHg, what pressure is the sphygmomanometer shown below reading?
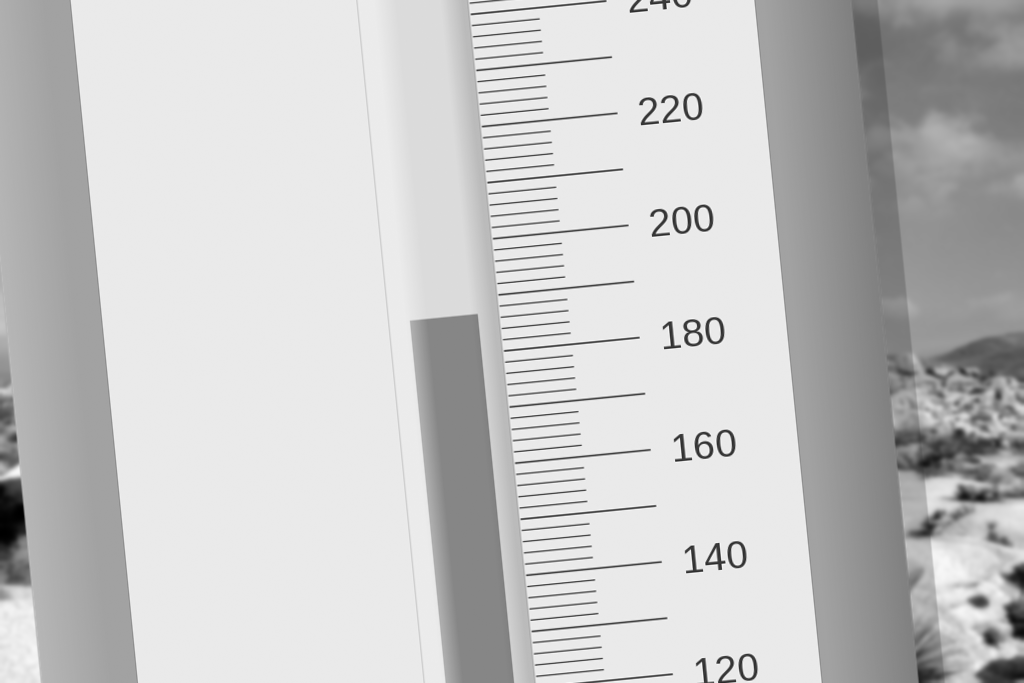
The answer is 187 mmHg
